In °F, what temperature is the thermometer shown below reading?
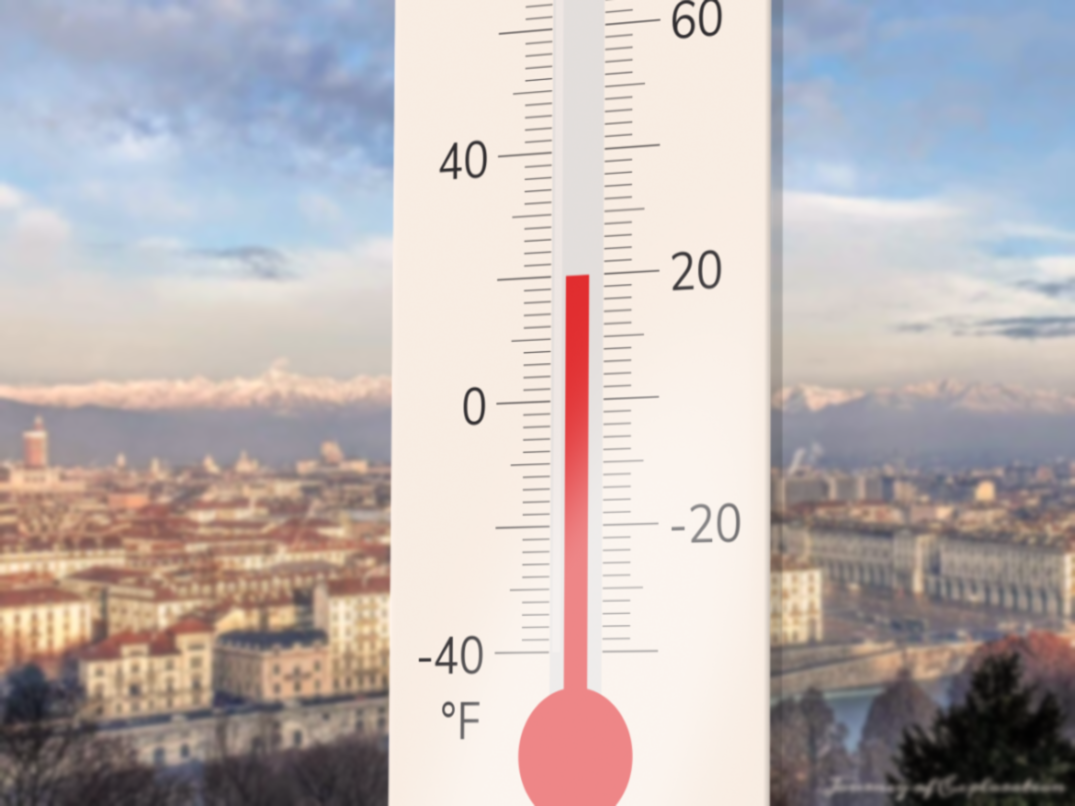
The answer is 20 °F
